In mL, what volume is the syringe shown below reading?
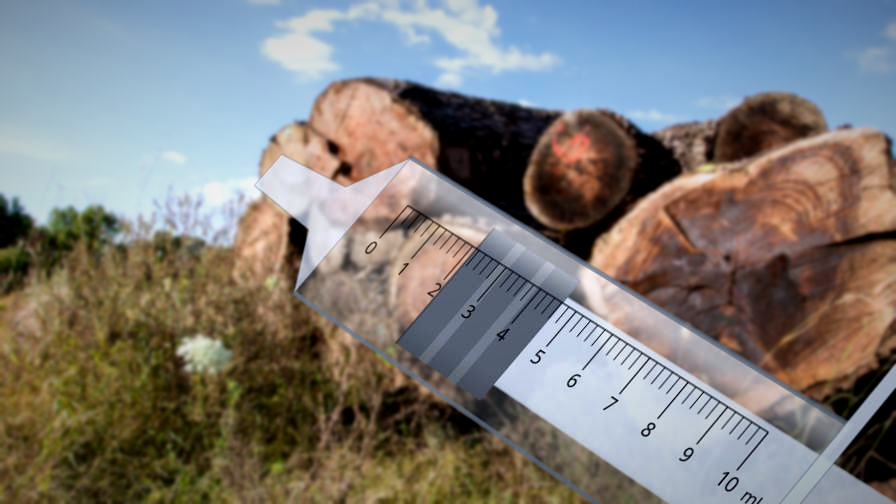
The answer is 2.1 mL
